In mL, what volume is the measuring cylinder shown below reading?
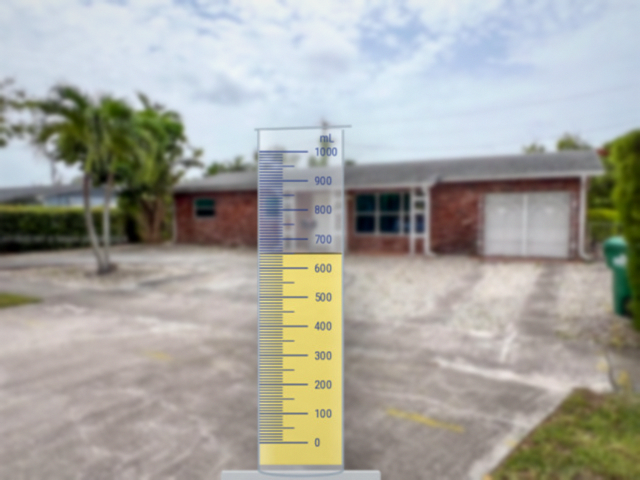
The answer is 650 mL
